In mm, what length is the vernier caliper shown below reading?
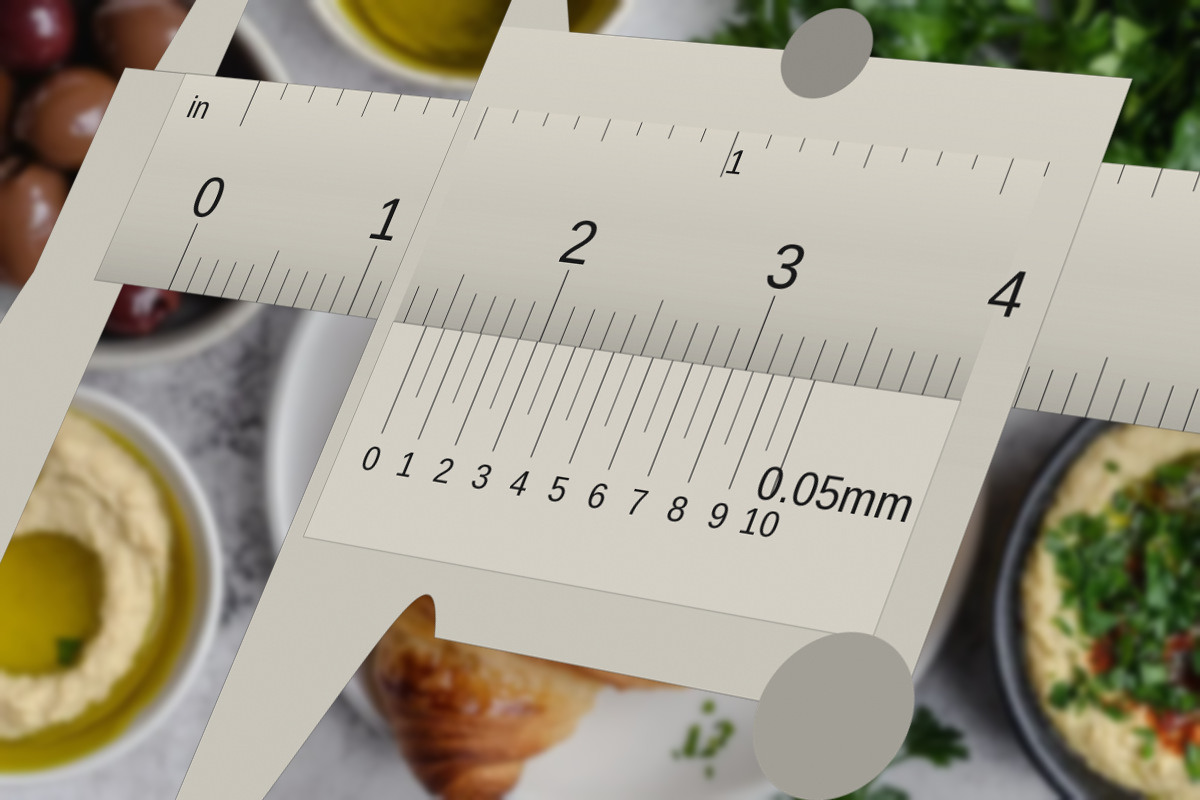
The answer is 14.2 mm
